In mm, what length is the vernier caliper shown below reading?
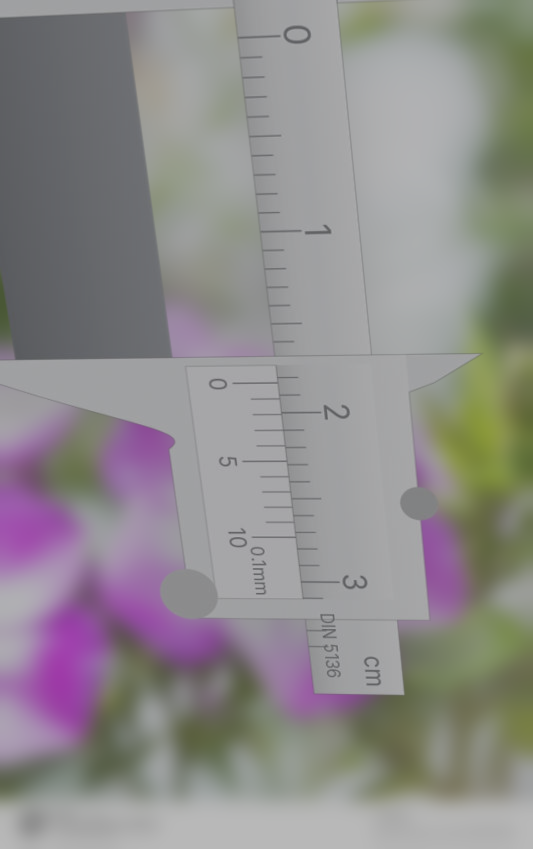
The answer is 18.3 mm
